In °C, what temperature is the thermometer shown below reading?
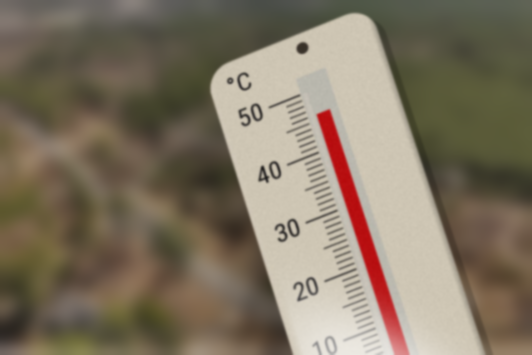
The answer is 46 °C
